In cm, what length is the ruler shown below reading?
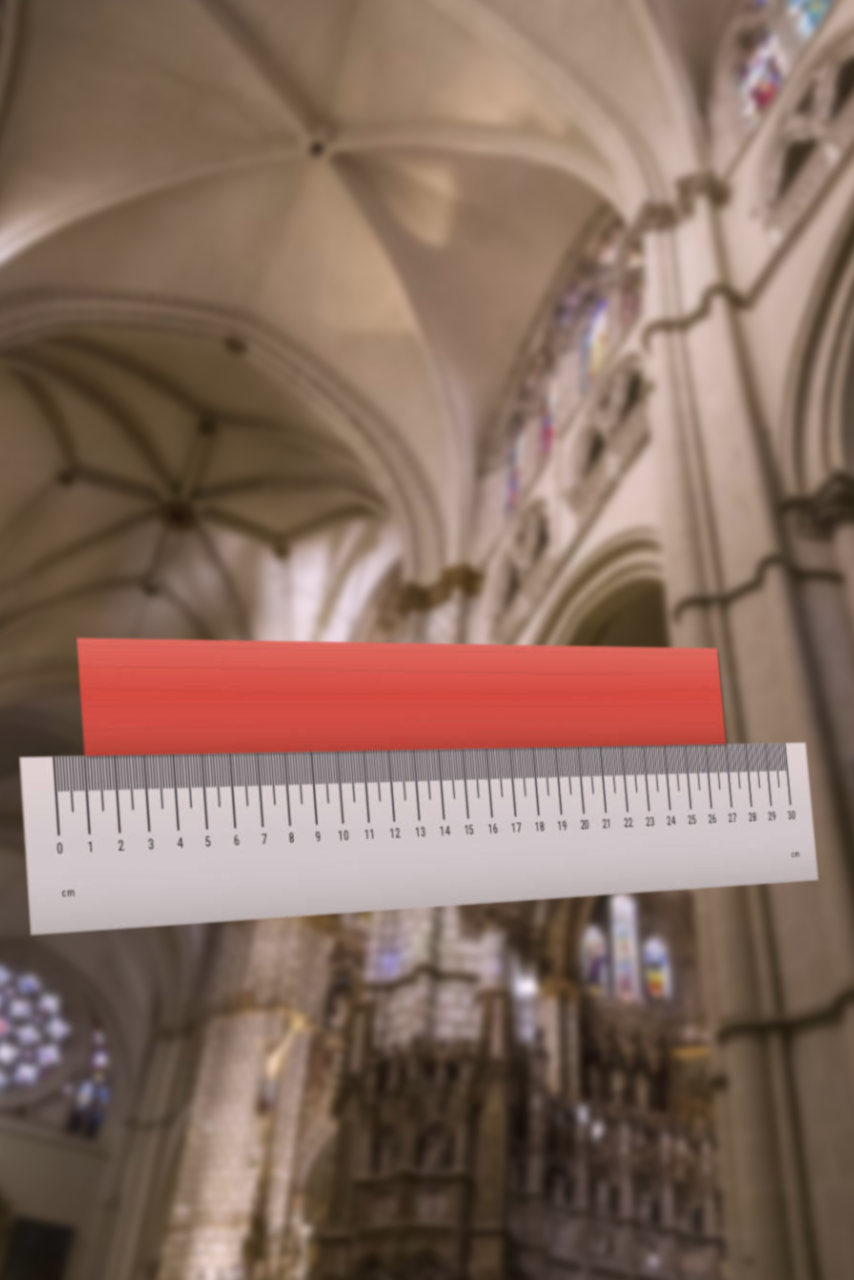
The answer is 26 cm
